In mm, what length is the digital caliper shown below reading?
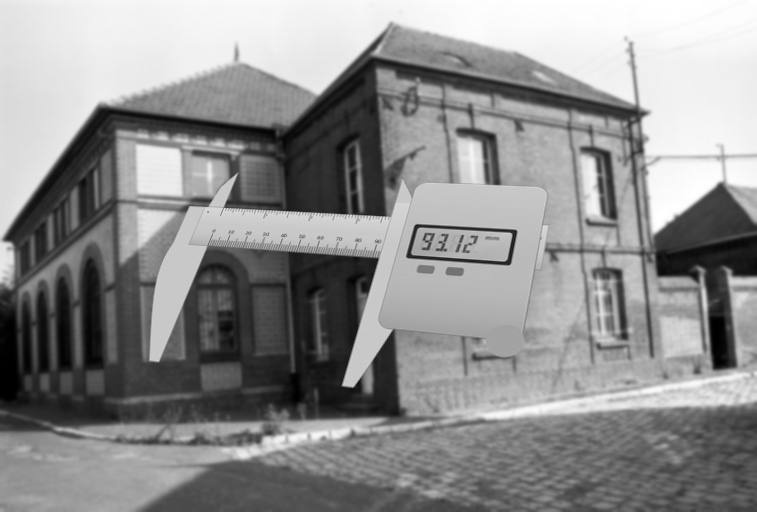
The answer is 93.12 mm
